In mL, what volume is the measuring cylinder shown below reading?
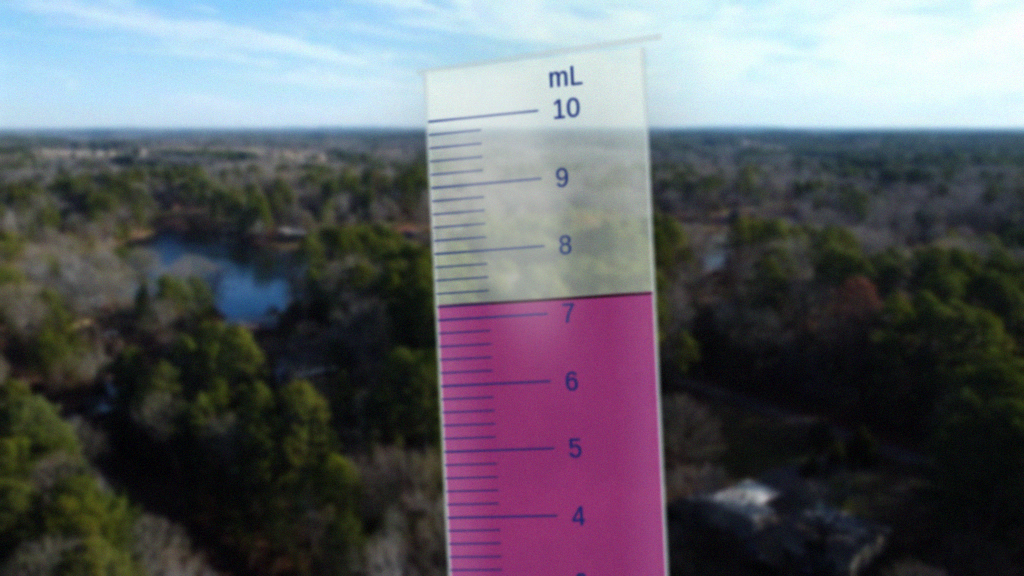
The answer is 7.2 mL
